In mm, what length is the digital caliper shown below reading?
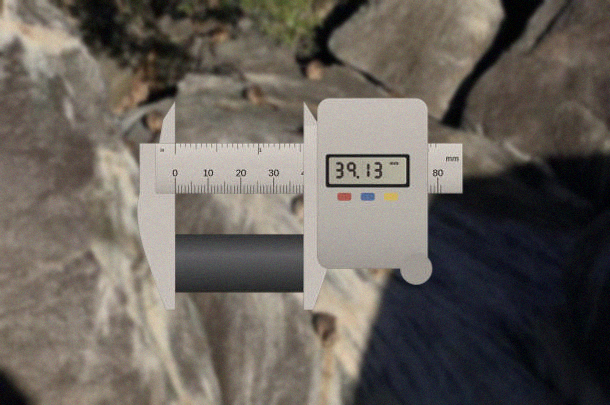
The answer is 39.13 mm
